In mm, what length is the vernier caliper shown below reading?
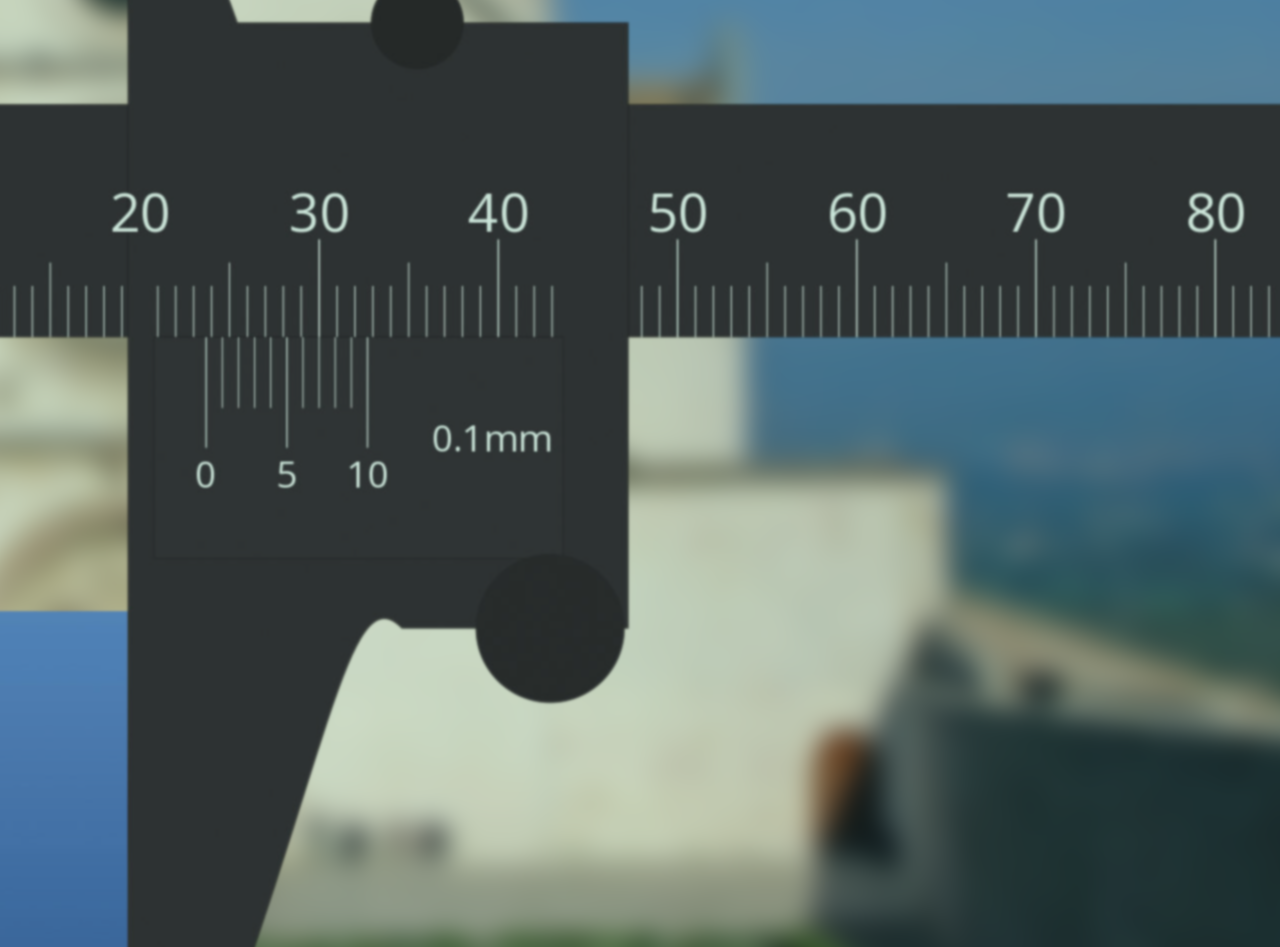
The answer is 23.7 mm
